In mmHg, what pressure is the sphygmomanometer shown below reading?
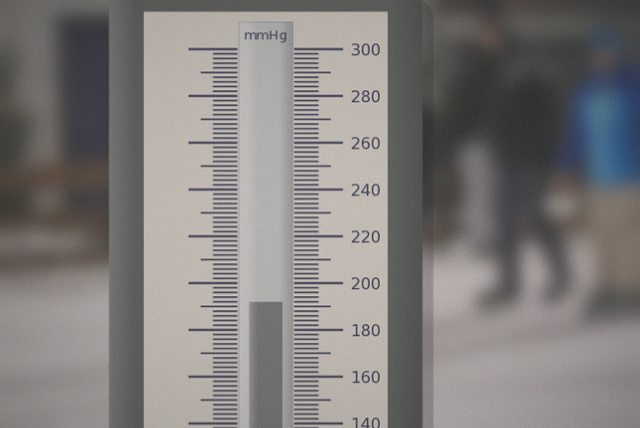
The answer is 192 mmHg
